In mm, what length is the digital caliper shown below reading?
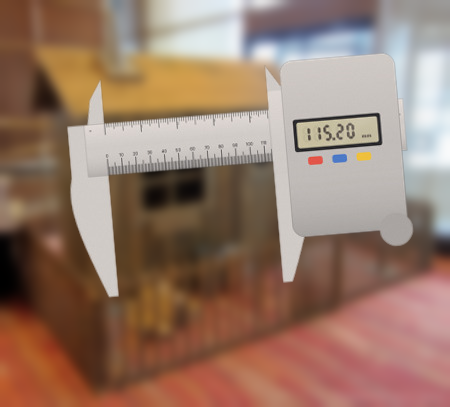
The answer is 115.20 mm
